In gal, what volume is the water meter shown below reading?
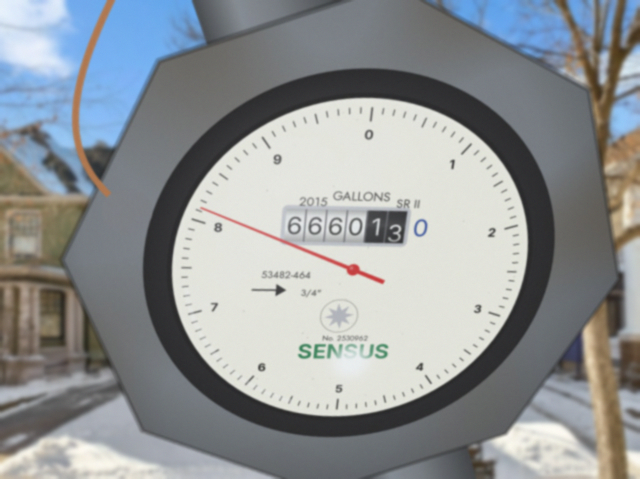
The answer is 6660128.1 gal
